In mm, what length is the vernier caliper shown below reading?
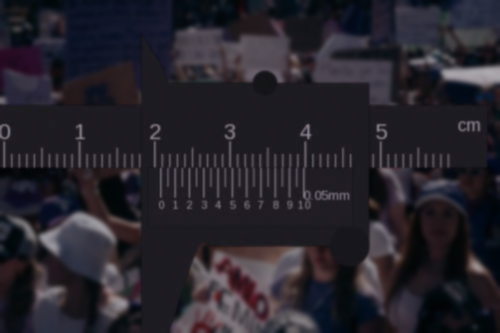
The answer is 20.8 mm
